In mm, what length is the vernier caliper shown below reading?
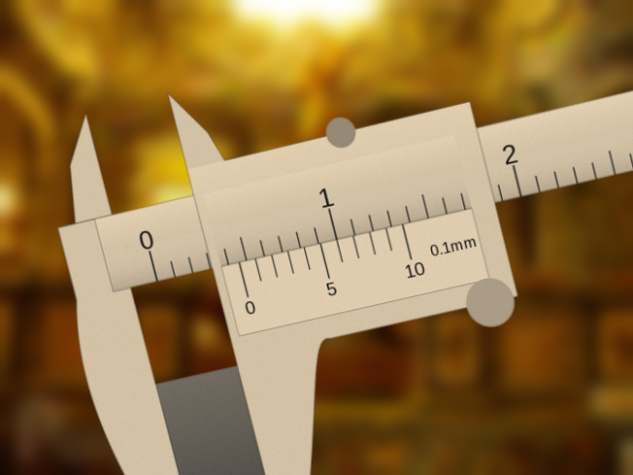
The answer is 4.6 mm
